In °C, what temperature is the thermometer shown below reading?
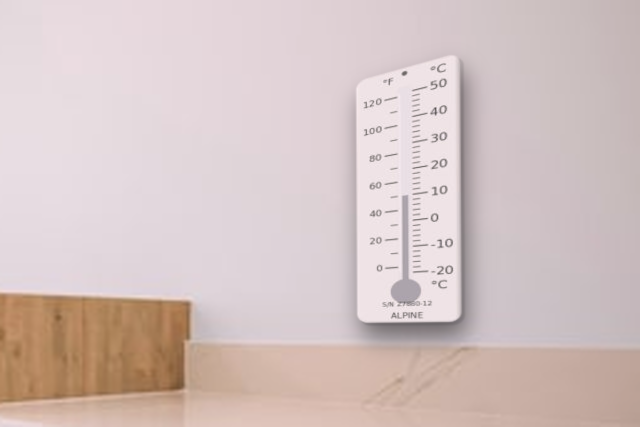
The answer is 10 °C
